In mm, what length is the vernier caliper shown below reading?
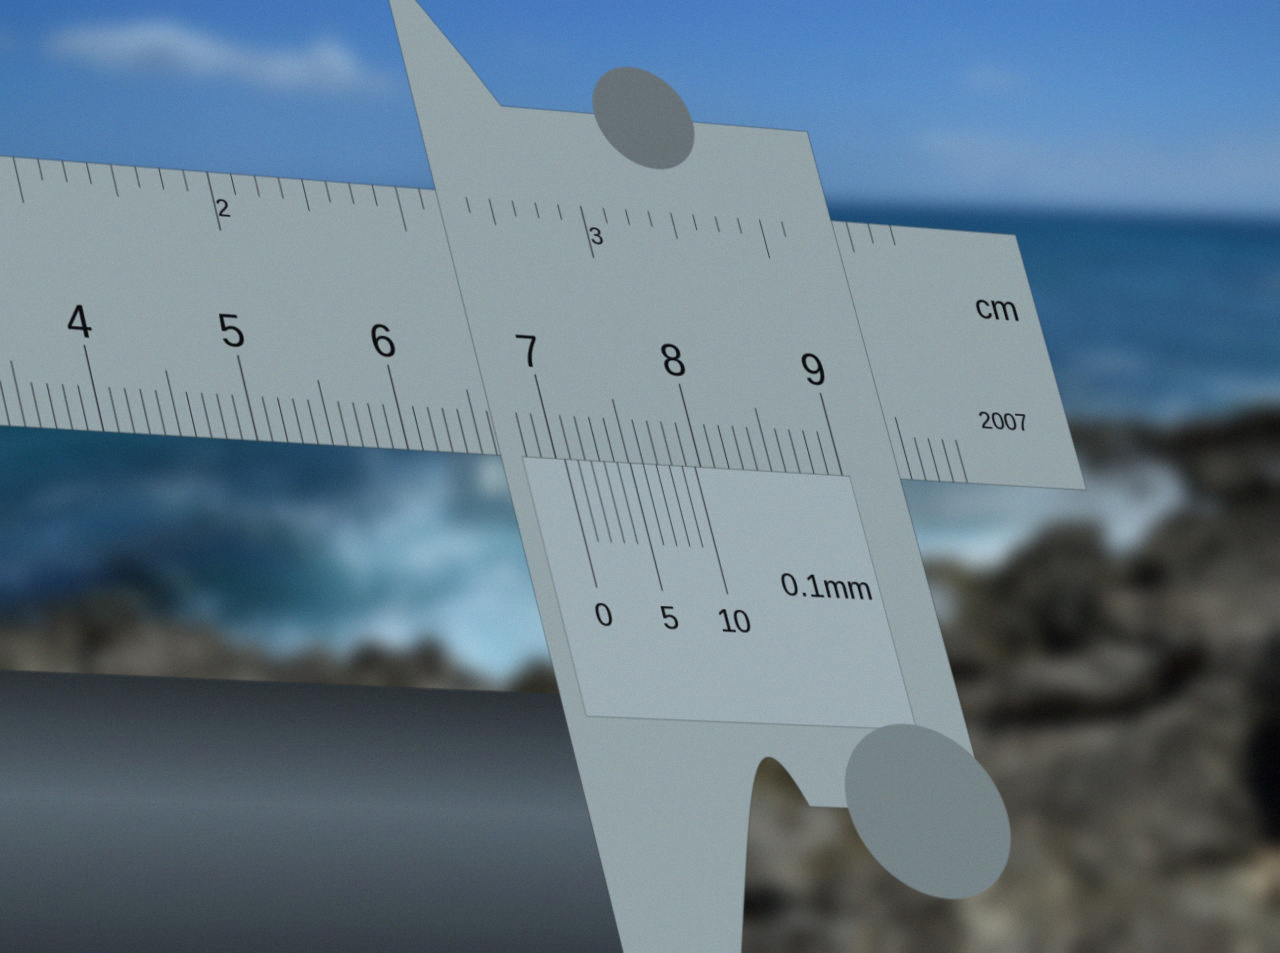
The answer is 70.6 mm
